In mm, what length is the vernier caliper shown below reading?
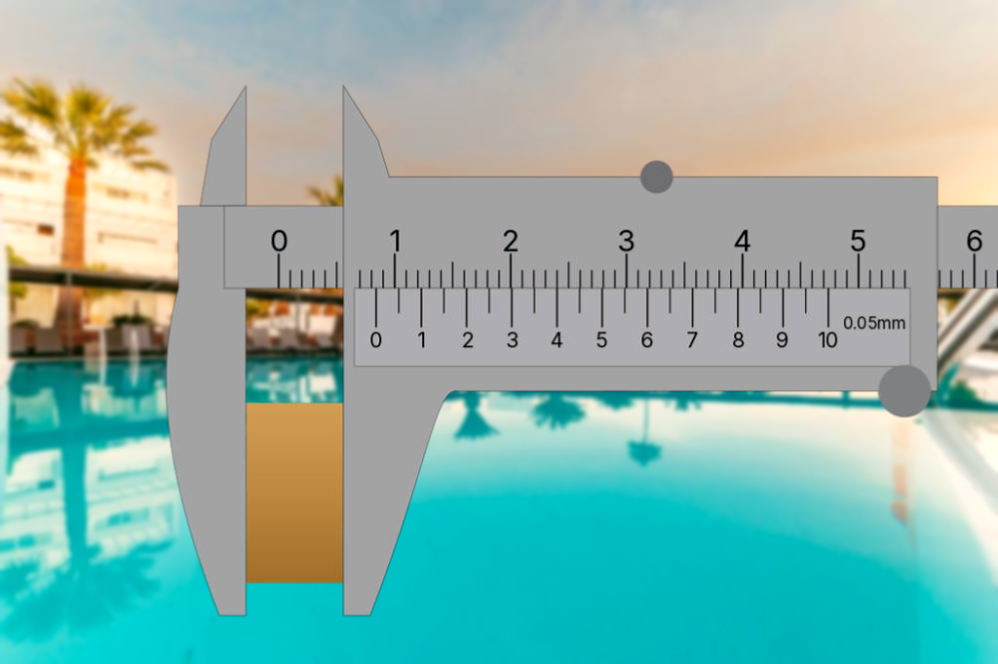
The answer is 8.4 mm
